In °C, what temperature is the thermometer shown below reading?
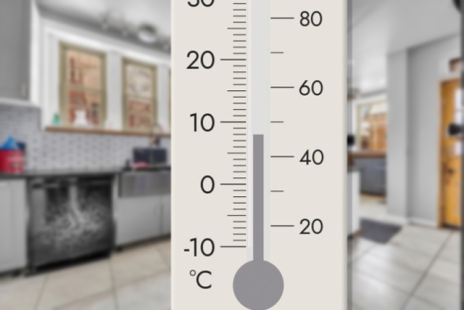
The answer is 8 °C
